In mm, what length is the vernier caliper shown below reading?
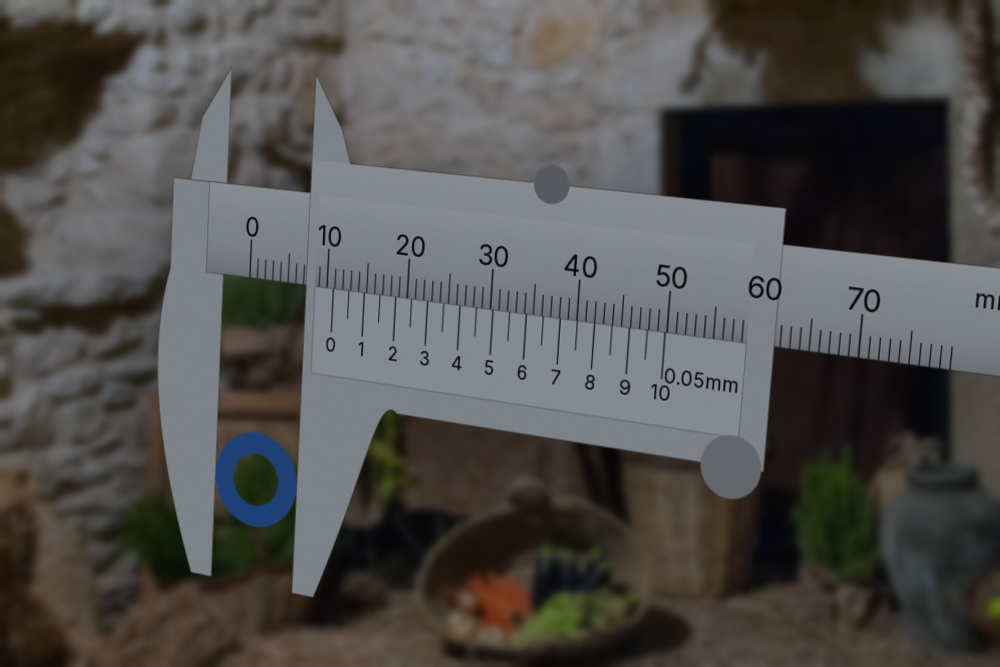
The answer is 10.8 mm
